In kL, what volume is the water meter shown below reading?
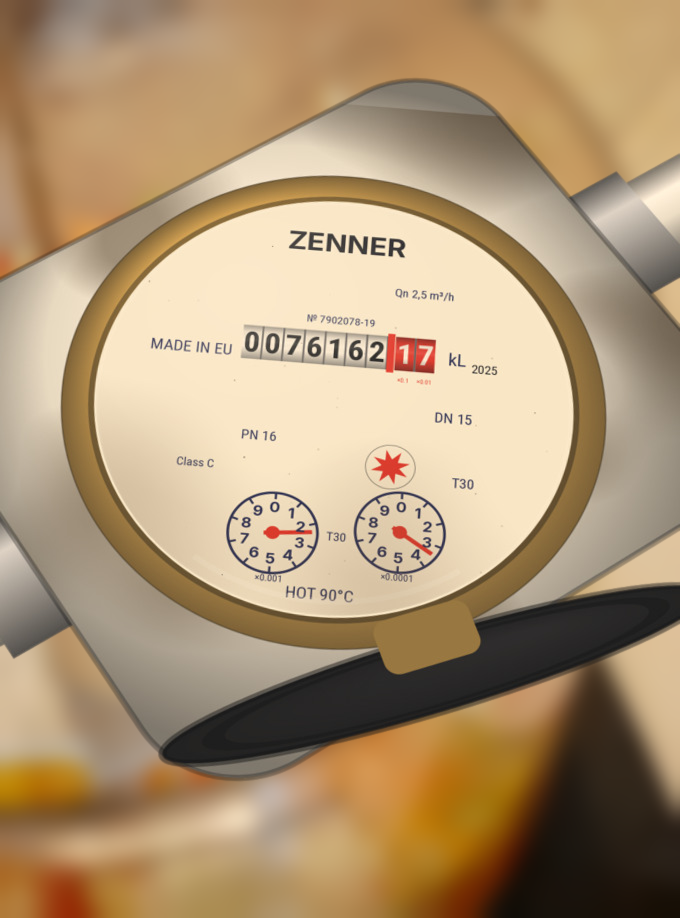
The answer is 76162.1723 kL
